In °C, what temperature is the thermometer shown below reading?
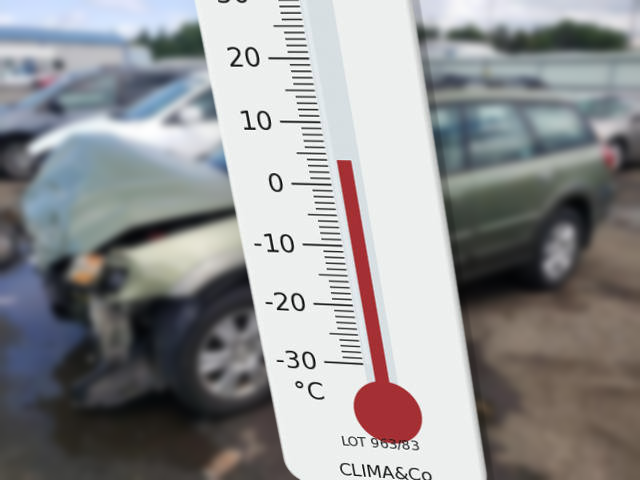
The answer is 4 °C
